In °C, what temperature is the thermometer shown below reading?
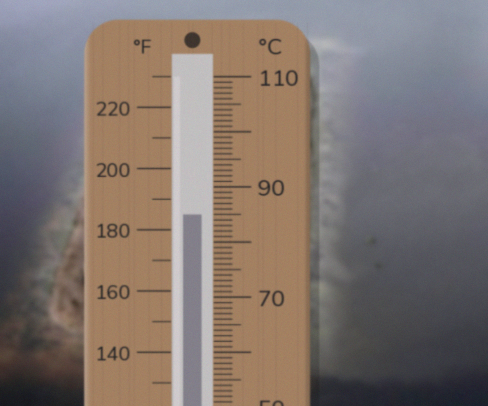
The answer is 85 °C
